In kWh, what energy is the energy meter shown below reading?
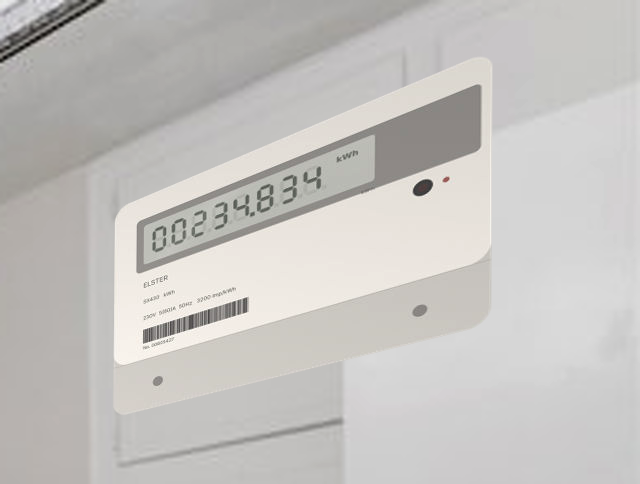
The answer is 234.834 kWh
